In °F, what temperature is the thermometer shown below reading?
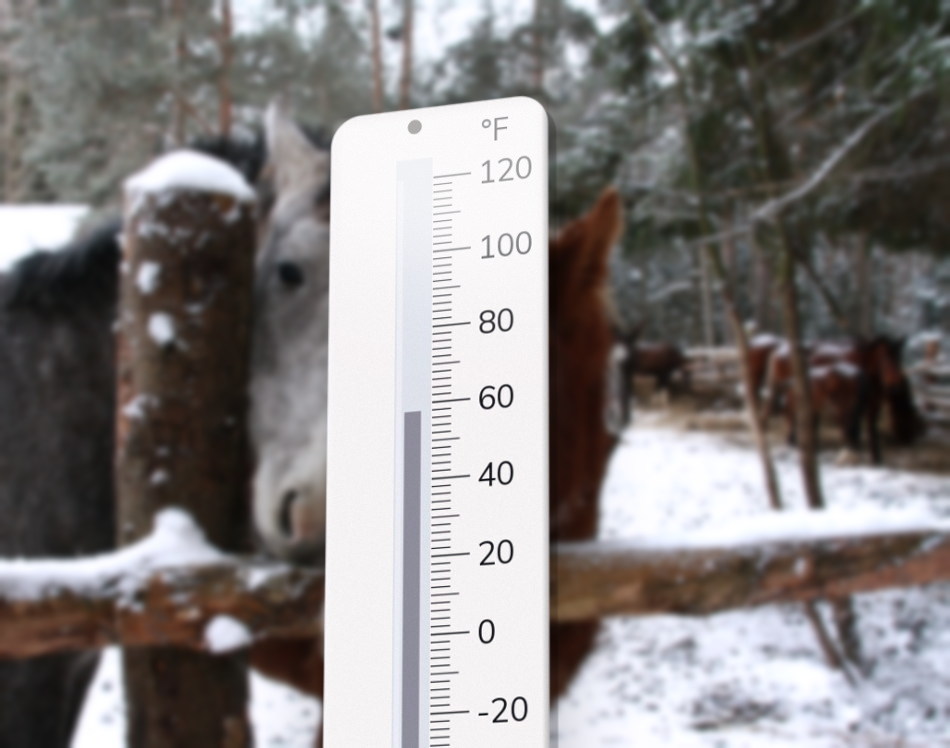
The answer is 58 °F
